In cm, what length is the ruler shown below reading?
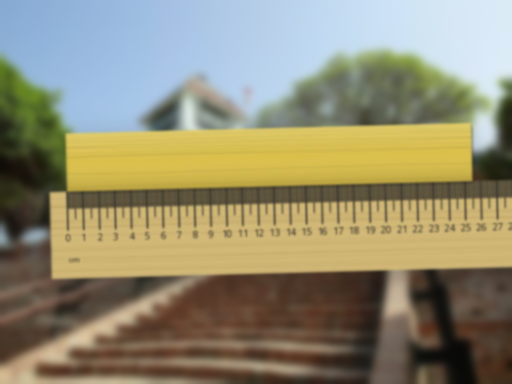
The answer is 25.5 cm
